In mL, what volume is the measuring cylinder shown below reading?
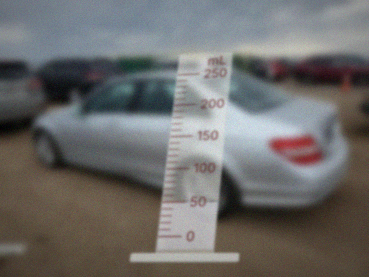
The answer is 50 mL
